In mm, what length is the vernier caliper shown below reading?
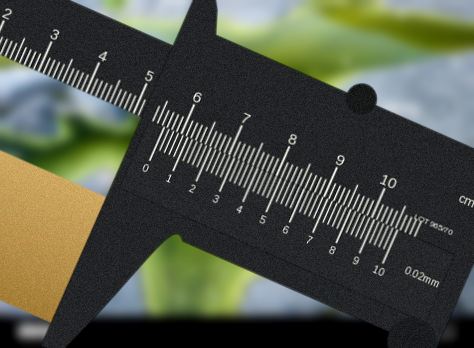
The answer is 56.5 mm
